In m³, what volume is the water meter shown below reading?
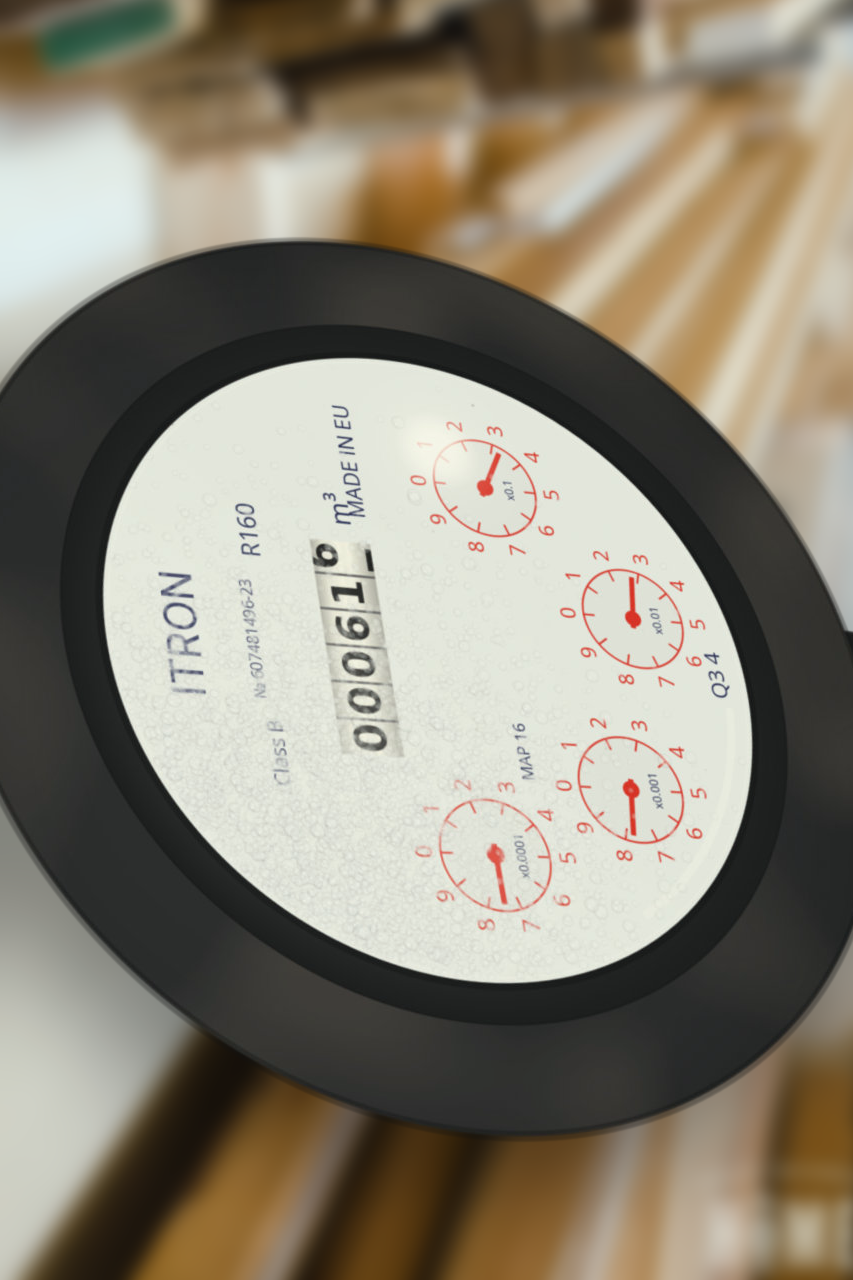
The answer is 616.3277 m³
